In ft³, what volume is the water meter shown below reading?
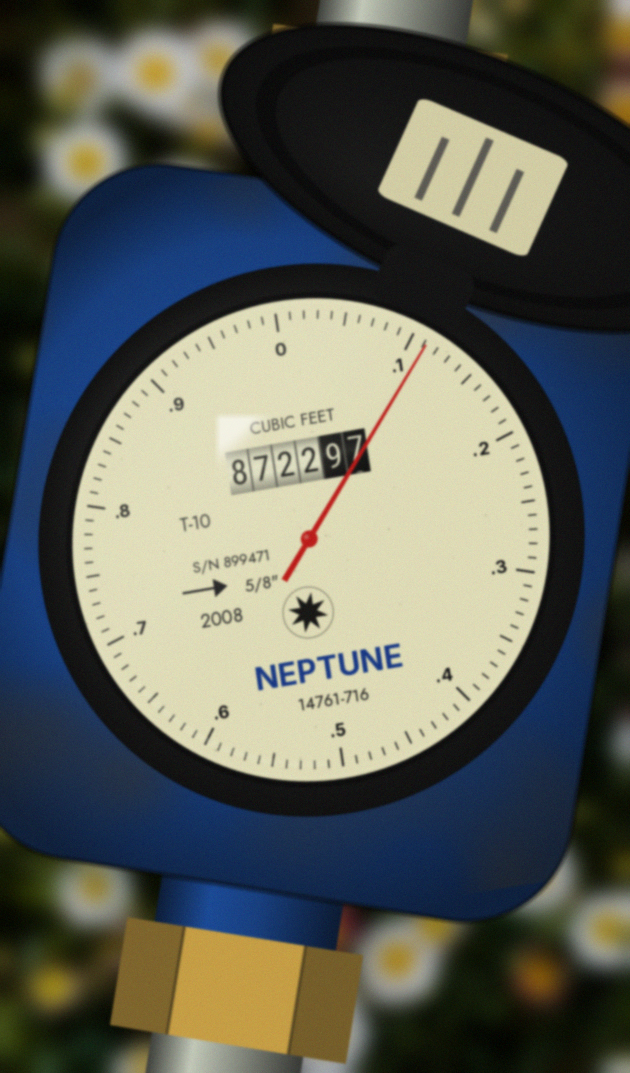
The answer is 872297.11 ft³
